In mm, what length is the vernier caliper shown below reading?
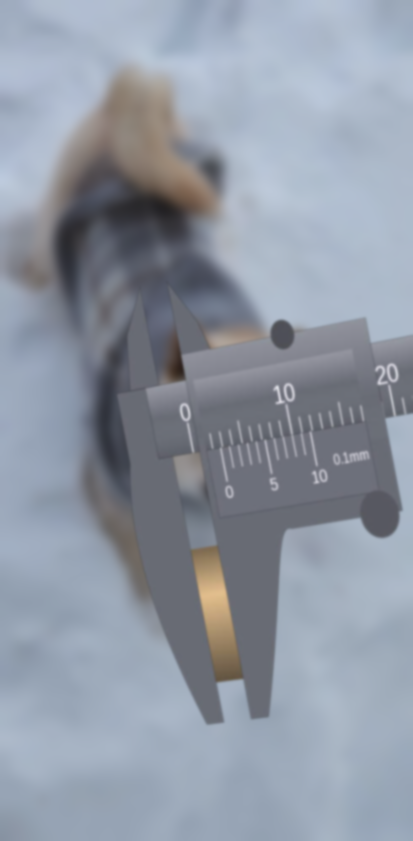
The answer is 2.8 mm
